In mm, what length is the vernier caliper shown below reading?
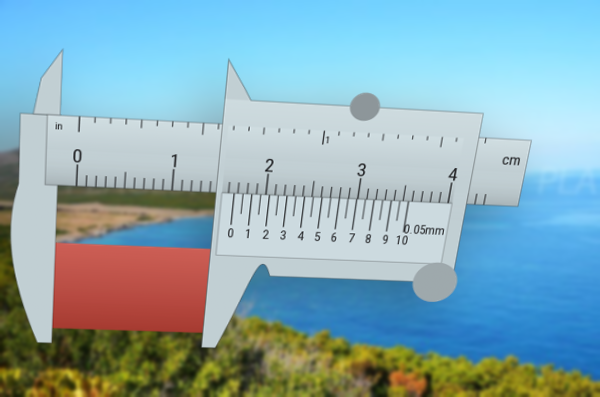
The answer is 16.6 mm
